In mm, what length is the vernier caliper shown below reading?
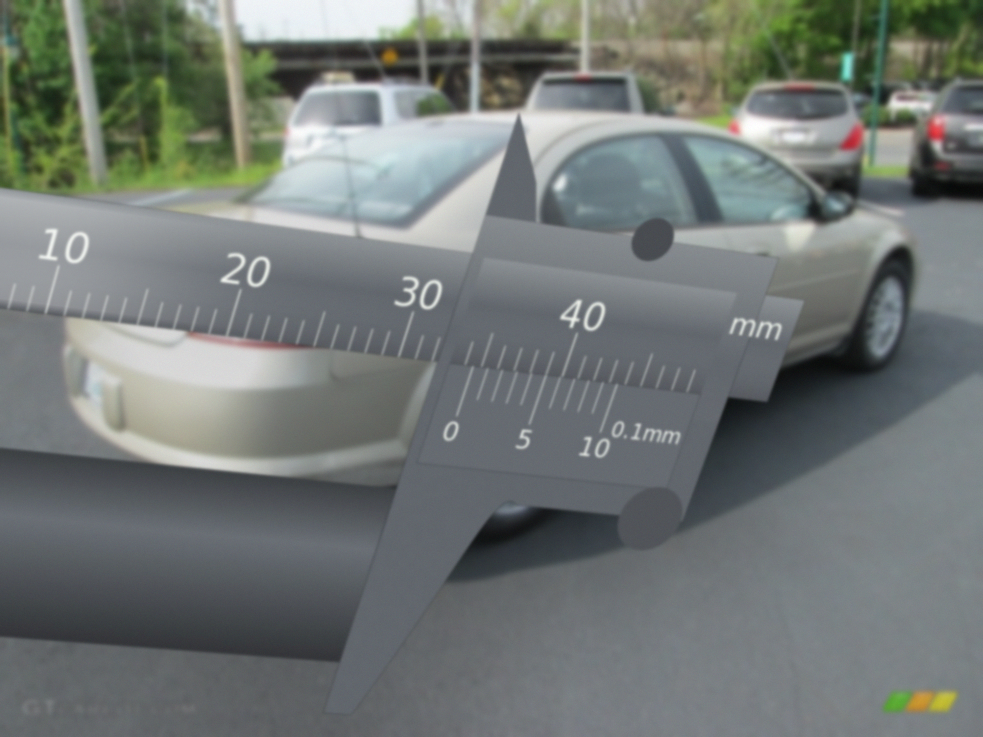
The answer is 34.5 mm
